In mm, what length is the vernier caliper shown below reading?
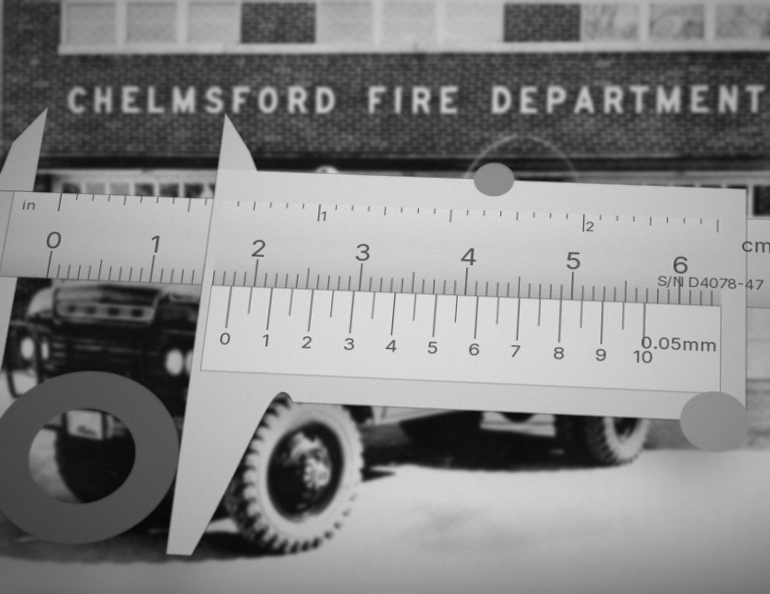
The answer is 17.8 mm
